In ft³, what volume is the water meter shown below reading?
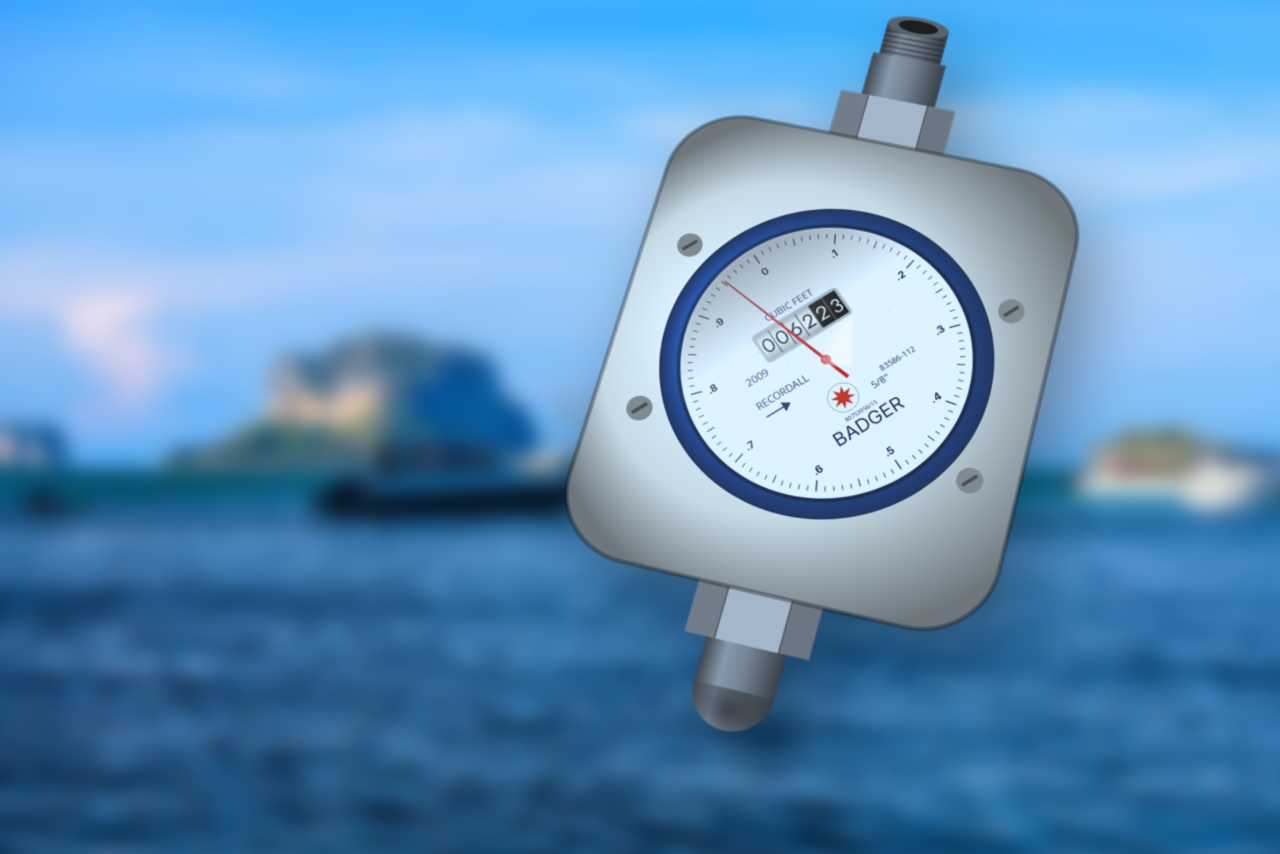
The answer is 6222.95 ft³
